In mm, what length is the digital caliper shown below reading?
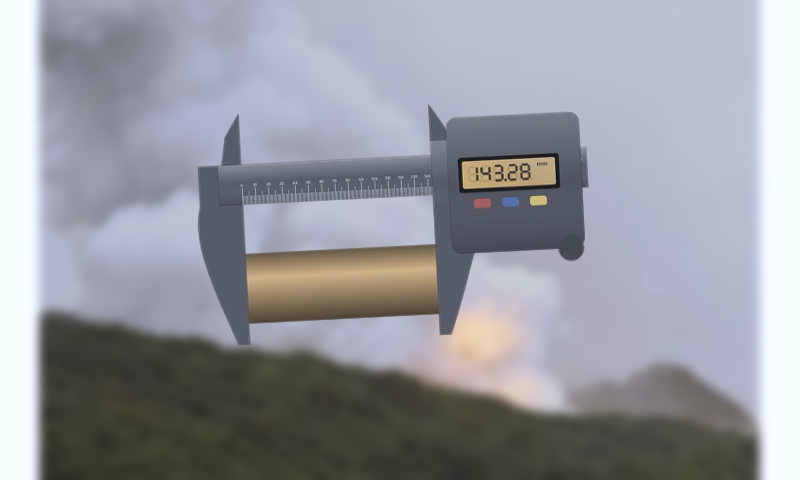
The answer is 143.28 mm
